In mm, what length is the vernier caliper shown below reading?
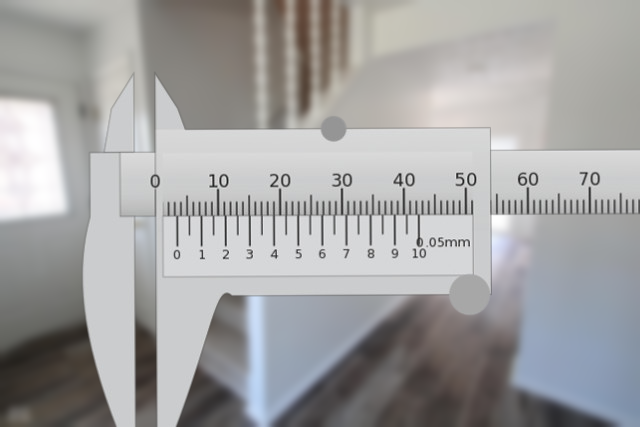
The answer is 3.4 mm
